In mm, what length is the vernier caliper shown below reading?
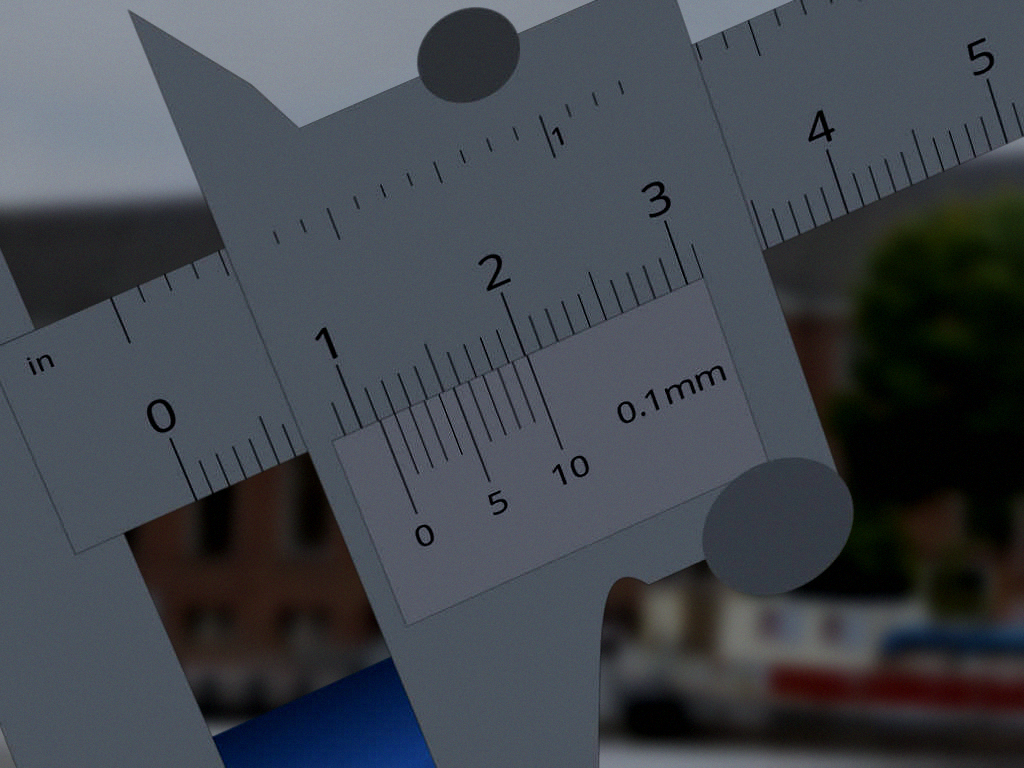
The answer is 11.1 mm
